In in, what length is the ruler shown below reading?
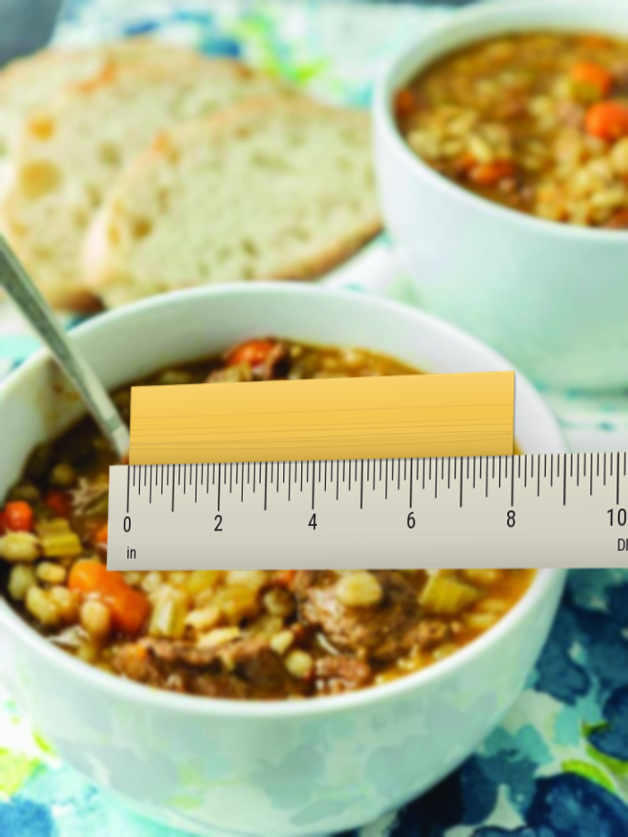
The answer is 8 in
